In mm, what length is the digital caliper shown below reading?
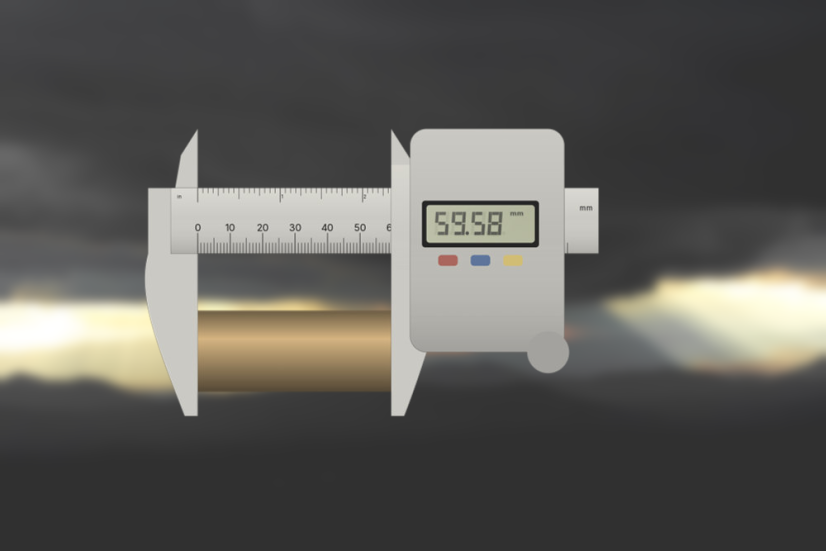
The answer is 59.58 mm
